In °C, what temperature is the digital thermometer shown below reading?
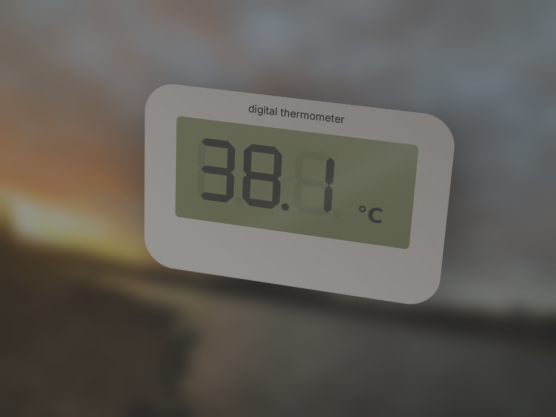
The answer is 38.1 °C
